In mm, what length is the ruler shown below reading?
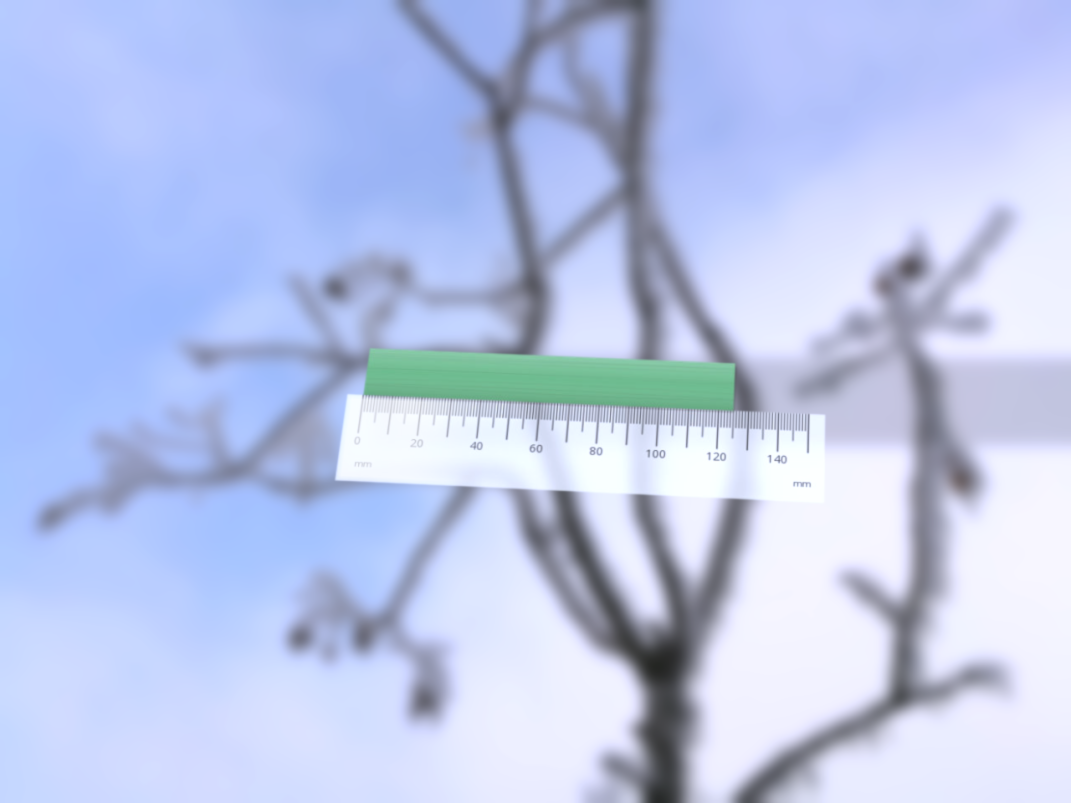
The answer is 125 mm
